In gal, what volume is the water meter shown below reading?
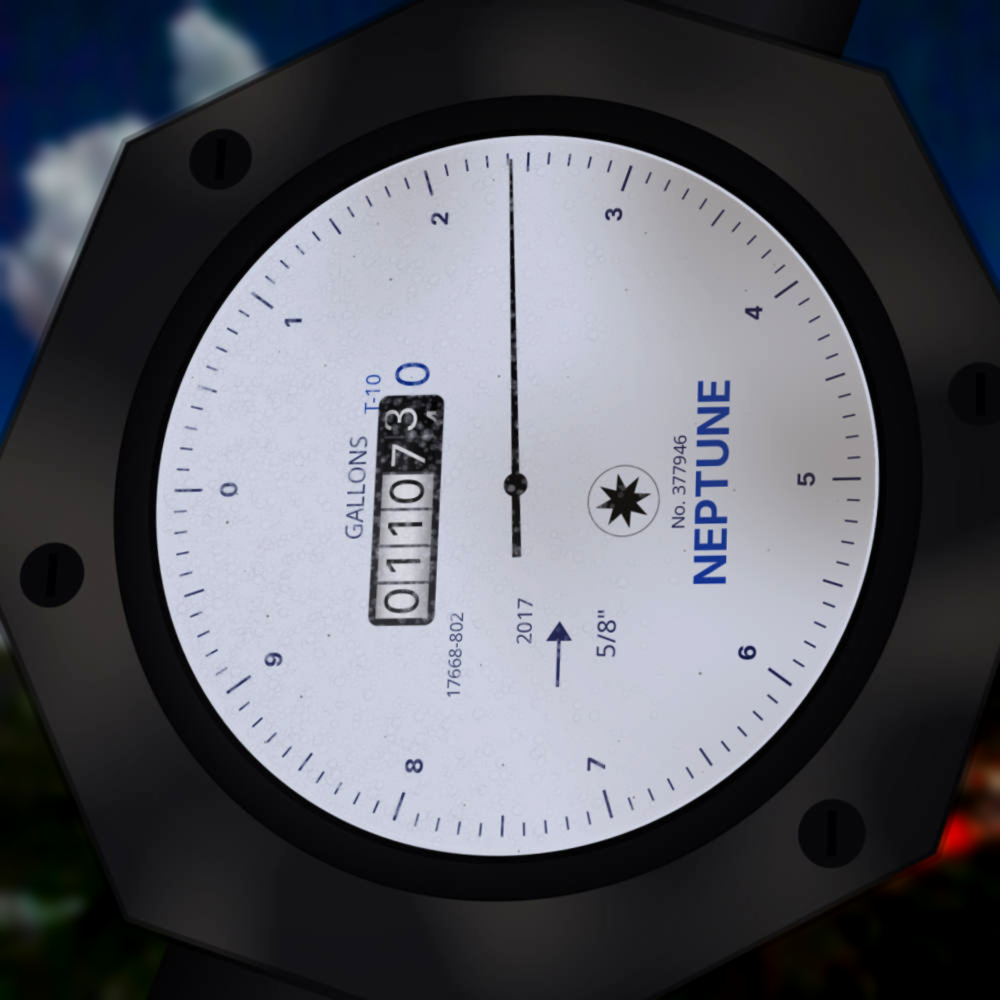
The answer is 110732.4 gal
